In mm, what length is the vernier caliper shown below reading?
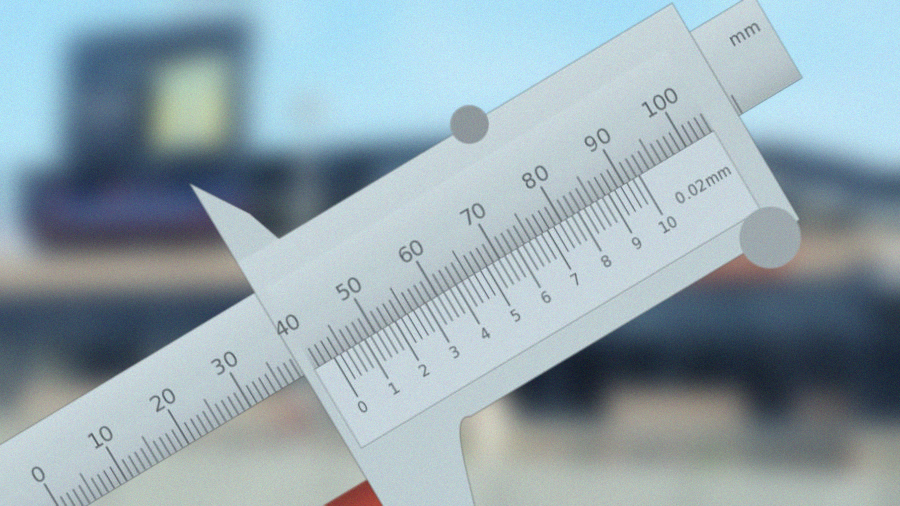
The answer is 43.4 mm
